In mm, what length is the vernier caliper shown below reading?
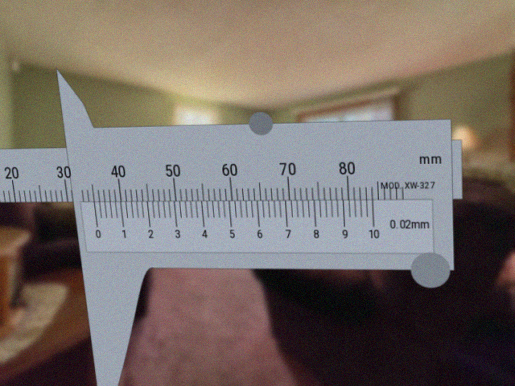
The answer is 35.0 mm
